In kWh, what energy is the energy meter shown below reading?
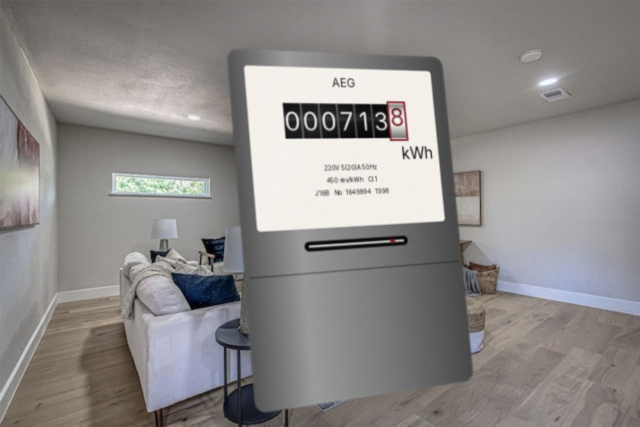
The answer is 713.8 kWh
